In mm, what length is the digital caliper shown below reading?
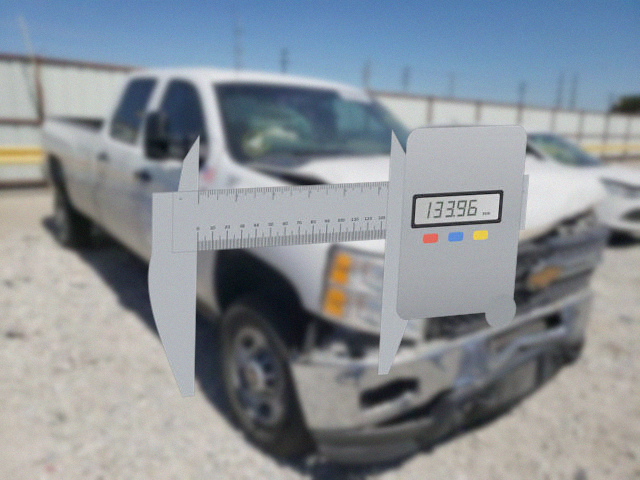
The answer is 133.96 mm
